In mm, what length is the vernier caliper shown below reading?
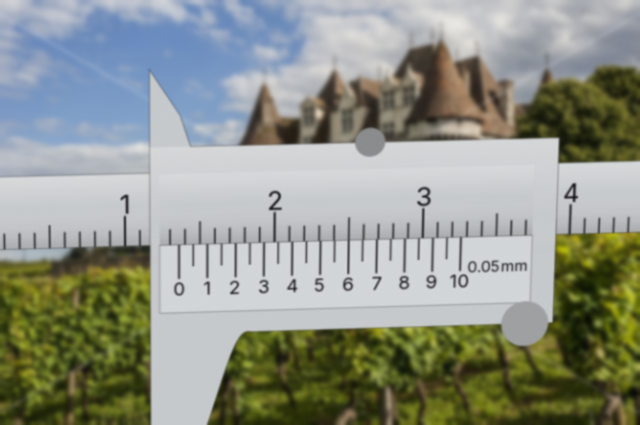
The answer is 13.6 mm
